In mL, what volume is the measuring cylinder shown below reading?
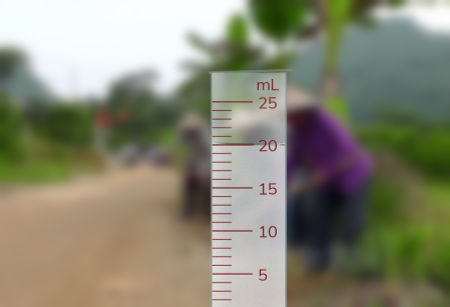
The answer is 20 mL
